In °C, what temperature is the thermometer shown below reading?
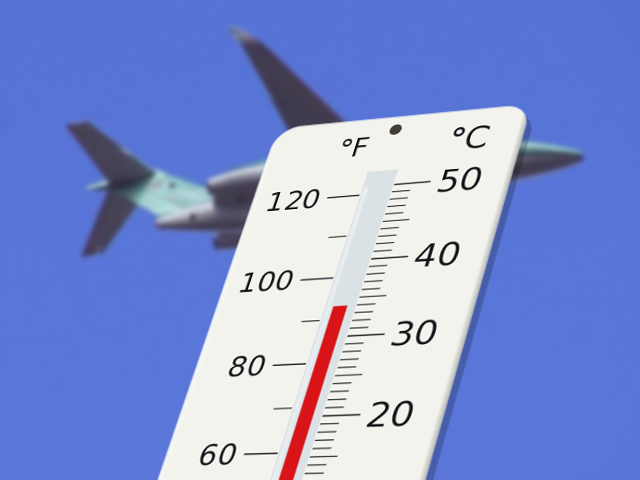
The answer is 34 °C
